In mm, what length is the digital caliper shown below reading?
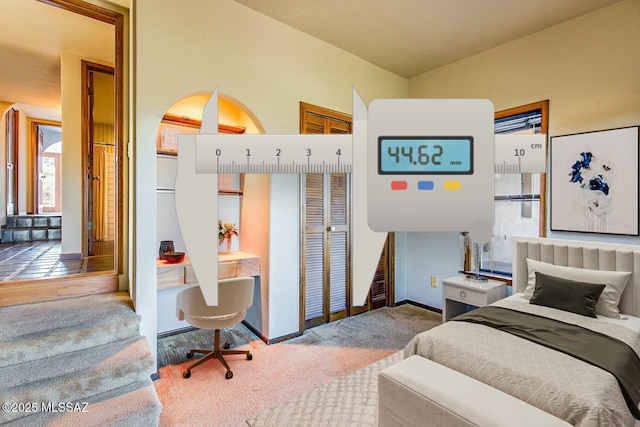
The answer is 44.62 mm
